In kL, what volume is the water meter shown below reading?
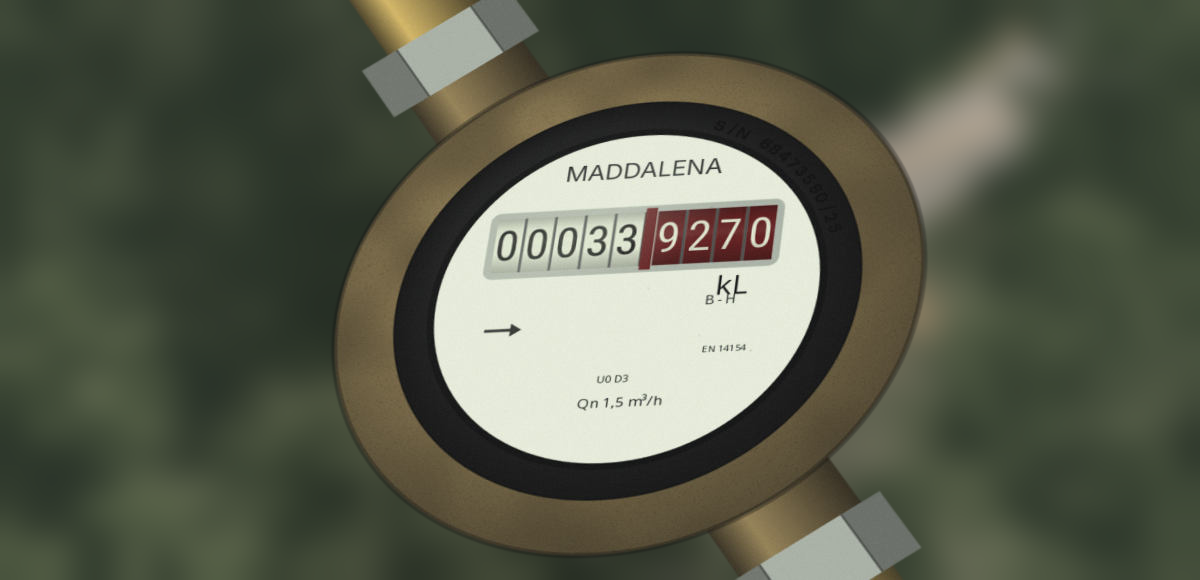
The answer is 33.9270 kL
